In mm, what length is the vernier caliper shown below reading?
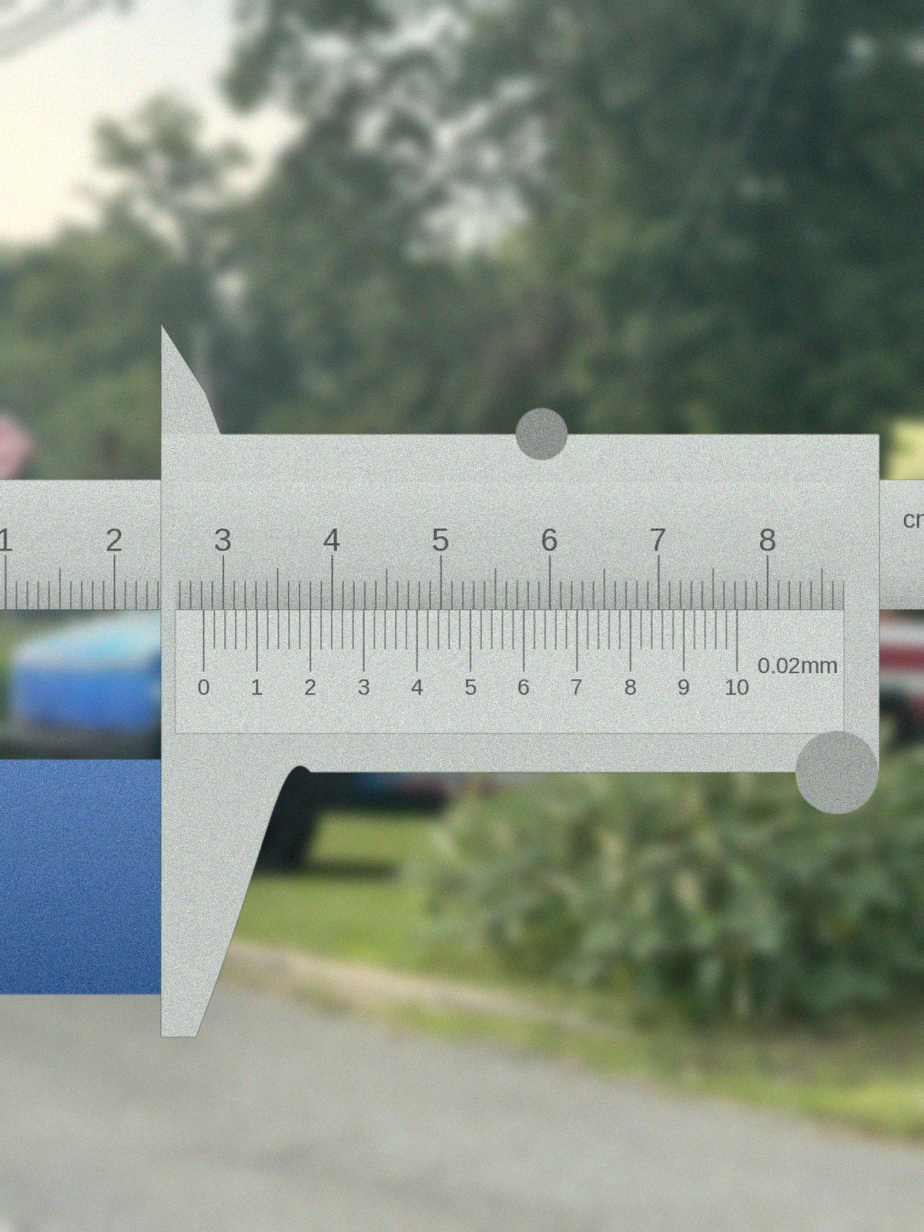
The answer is 28.2 mm
